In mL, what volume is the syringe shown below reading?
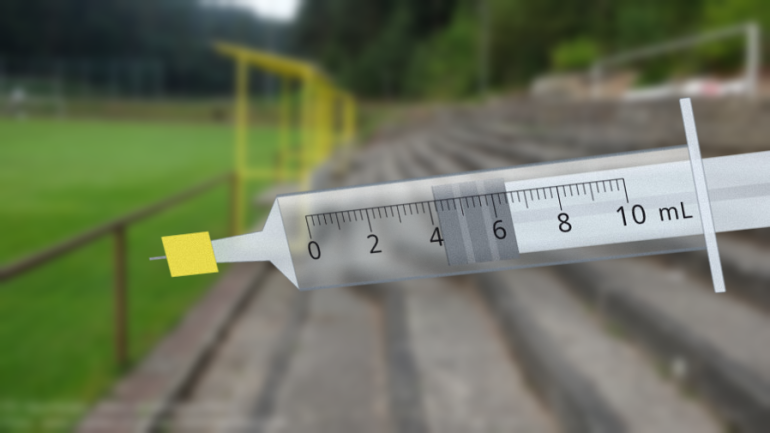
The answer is 4.2 mL
